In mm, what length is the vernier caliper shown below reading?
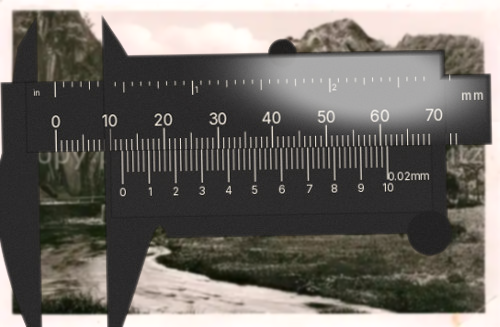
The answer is 12.2 mm
